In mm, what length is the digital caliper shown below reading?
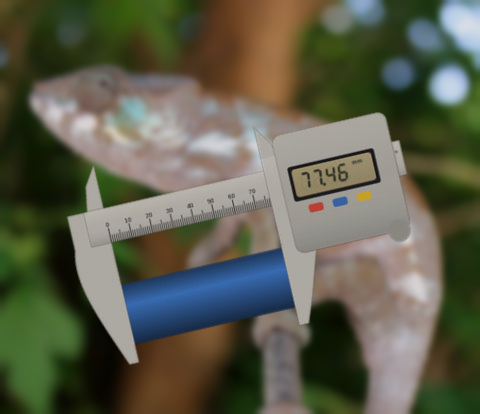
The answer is 77.46 mm
